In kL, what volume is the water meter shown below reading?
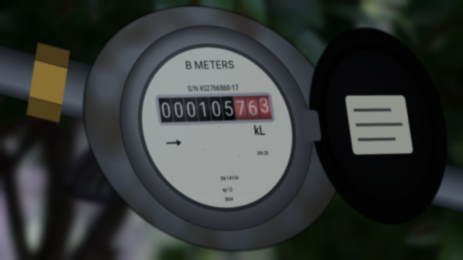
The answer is 105.763 kL
